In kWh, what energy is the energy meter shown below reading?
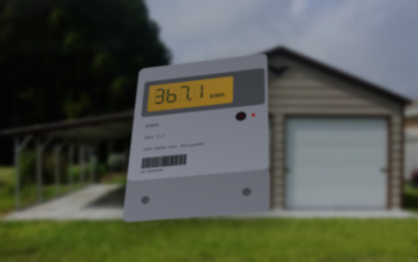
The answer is 367.1 kWh
